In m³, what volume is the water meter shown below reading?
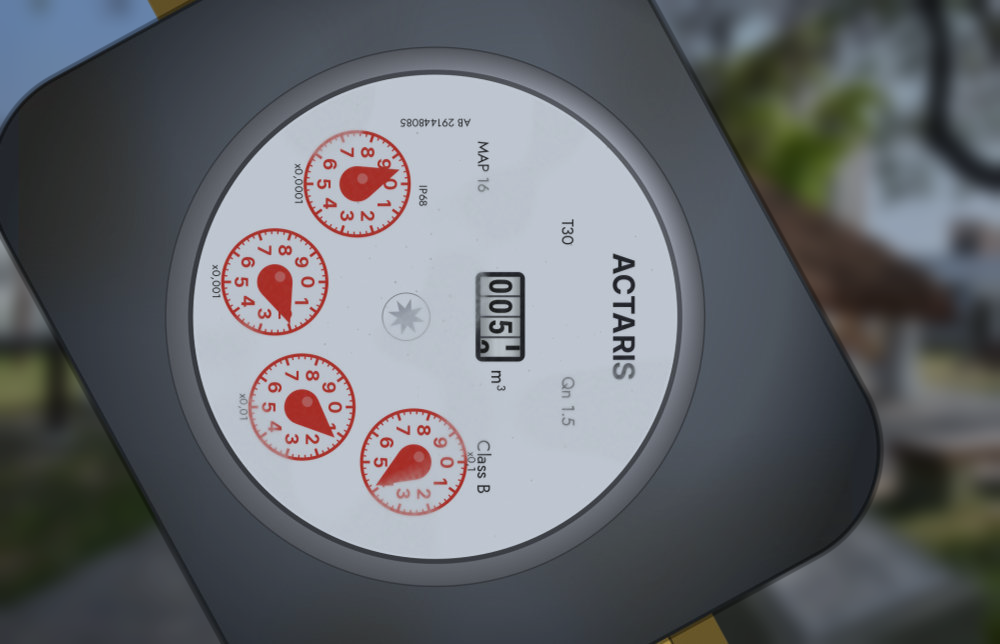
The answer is 51.4119 m³
